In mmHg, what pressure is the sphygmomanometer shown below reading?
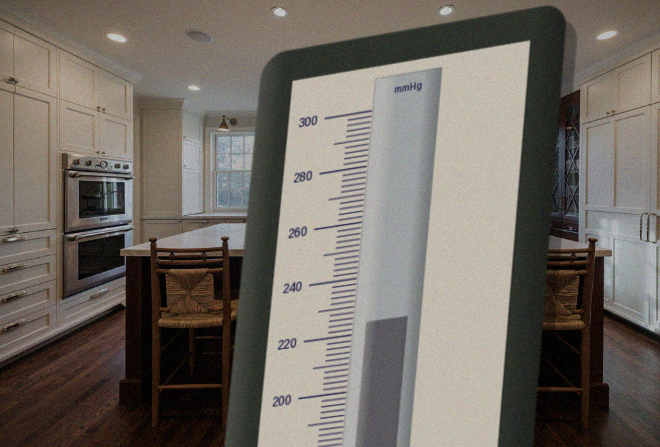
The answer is 224 mmHg
